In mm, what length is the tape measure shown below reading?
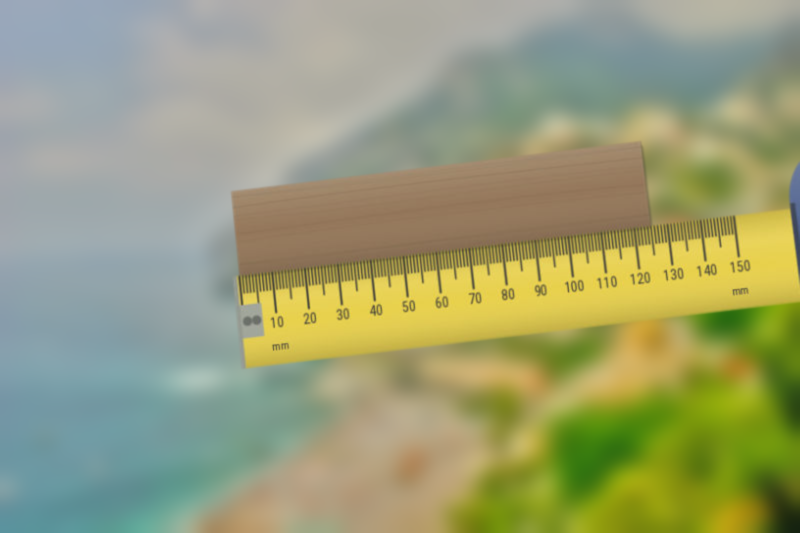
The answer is 125 mm
